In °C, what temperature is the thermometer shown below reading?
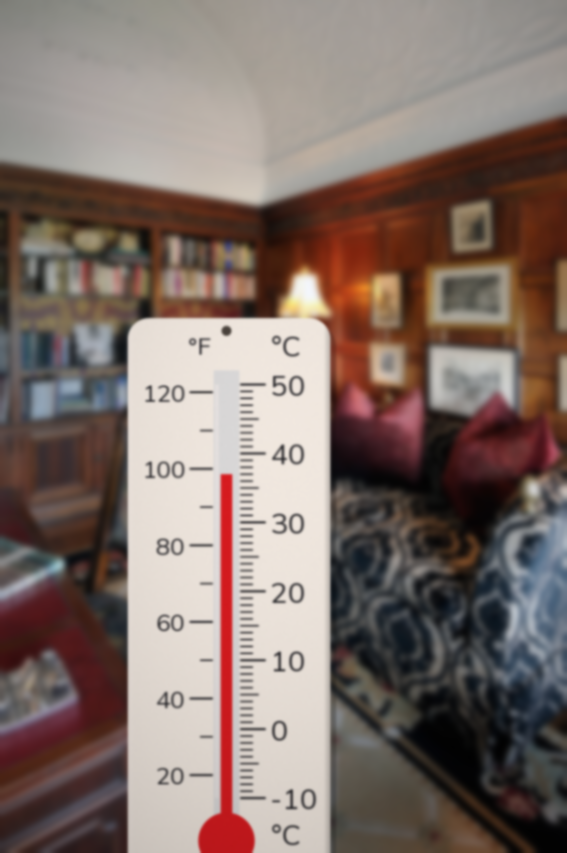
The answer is 37 °C
